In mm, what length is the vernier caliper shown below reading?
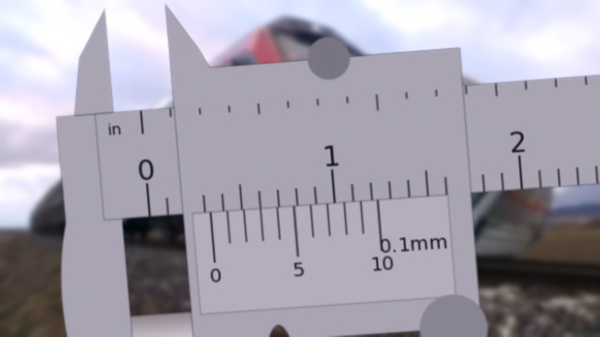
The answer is 3.3 mm
